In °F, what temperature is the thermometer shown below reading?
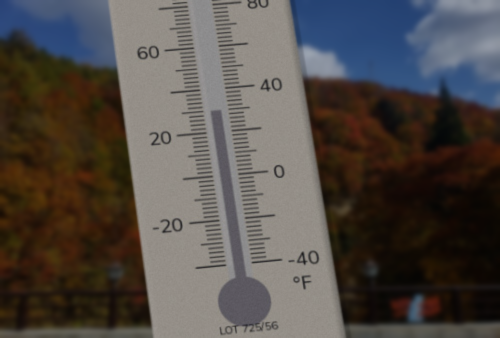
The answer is 30 °F
